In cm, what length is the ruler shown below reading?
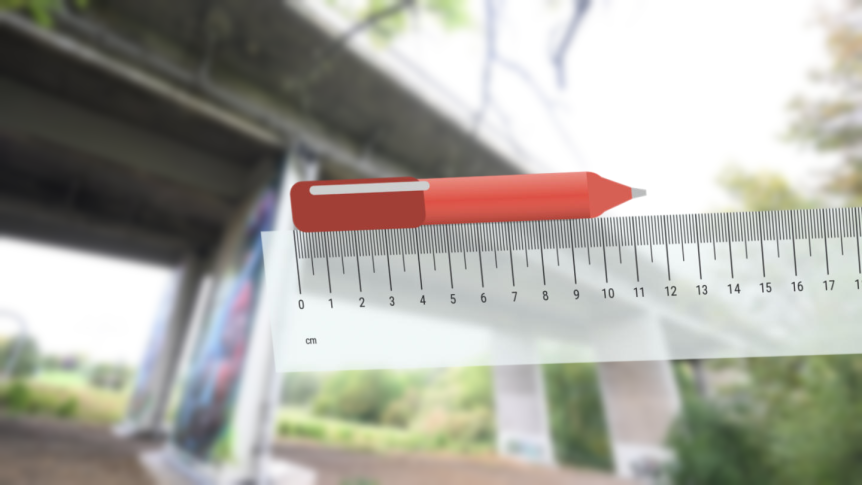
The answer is 11.5 cm
